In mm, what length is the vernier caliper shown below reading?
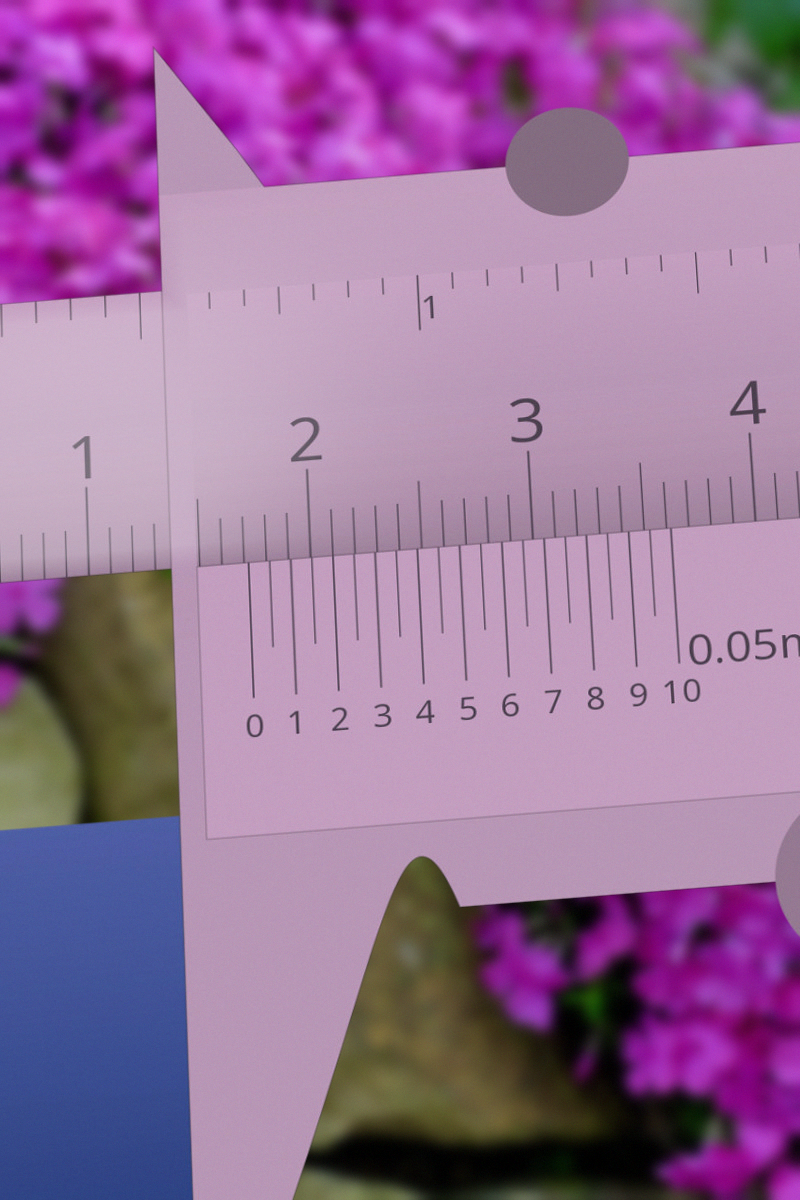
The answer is 17.2 mm
